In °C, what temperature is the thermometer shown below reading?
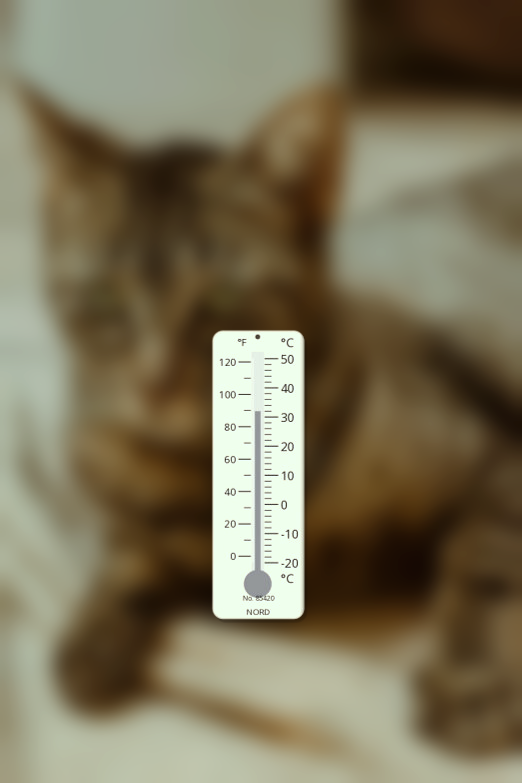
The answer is 32 °C
